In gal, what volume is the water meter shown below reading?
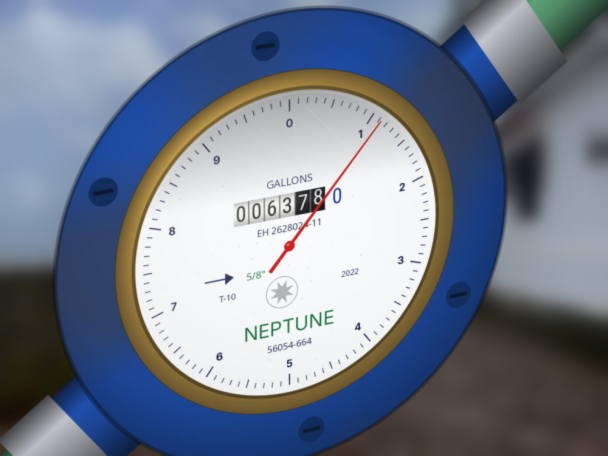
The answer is 63781.1 gal
